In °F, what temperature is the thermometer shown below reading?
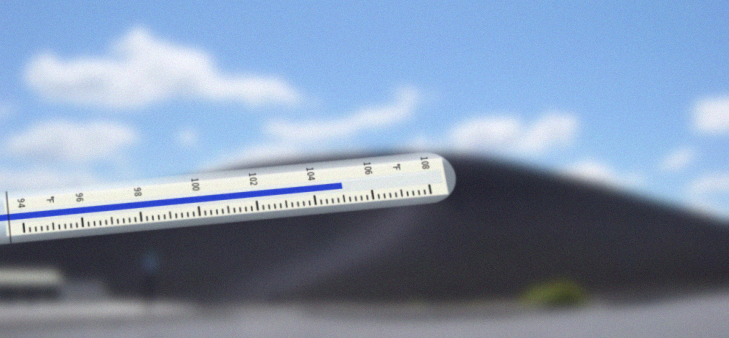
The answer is 105 °F
